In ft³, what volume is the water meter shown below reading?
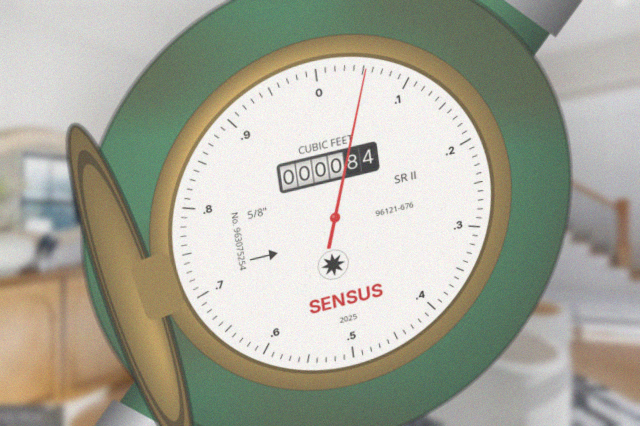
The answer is 84.05 ft³
